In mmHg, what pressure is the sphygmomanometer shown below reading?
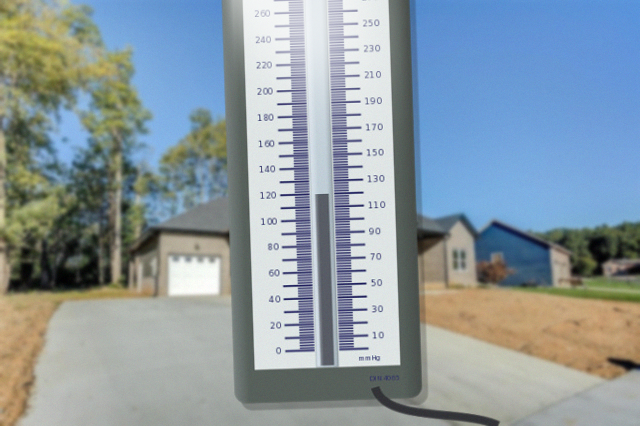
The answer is 120 mmHg
